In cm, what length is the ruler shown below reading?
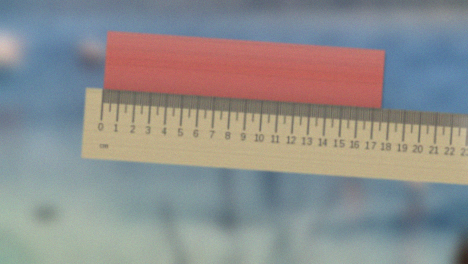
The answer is 17.5 cm
